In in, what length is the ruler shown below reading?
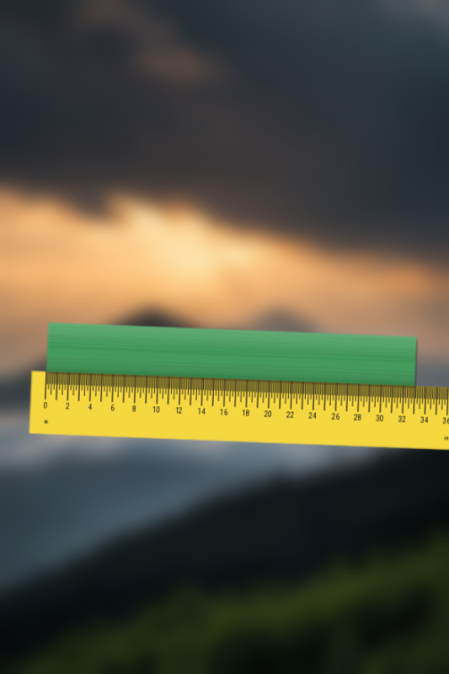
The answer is 33 in
